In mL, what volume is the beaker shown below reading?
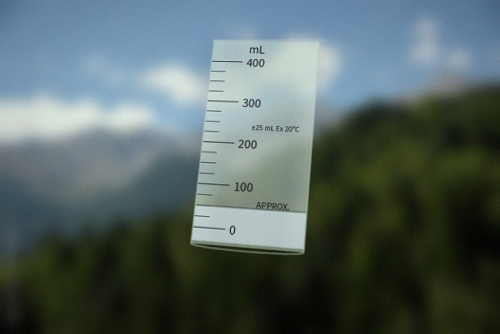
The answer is 50 mL
